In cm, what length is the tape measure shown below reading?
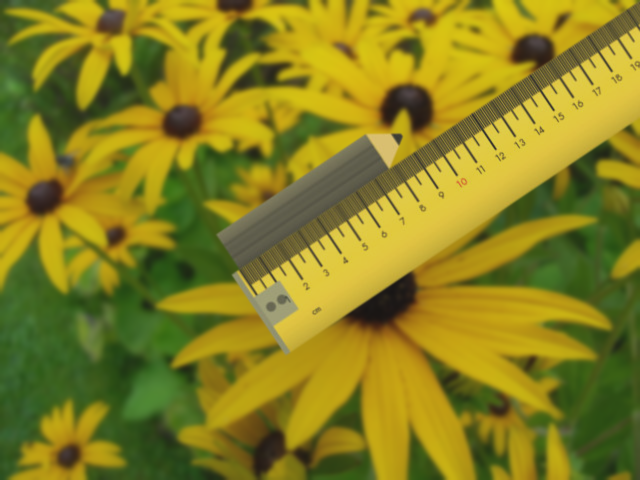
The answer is 9 cm
